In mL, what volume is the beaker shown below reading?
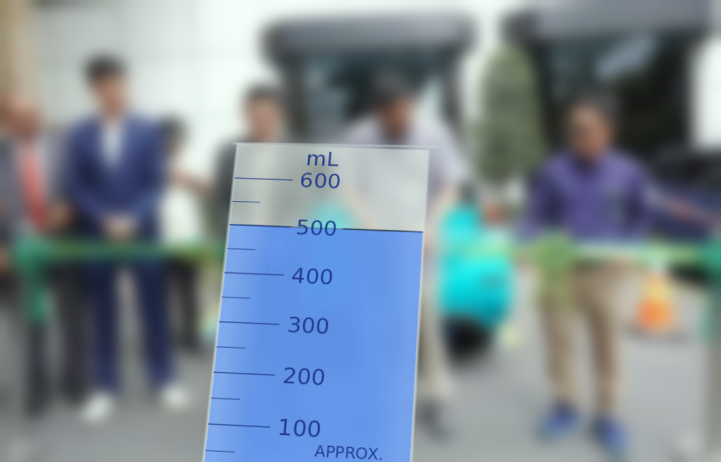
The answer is 500 mL
